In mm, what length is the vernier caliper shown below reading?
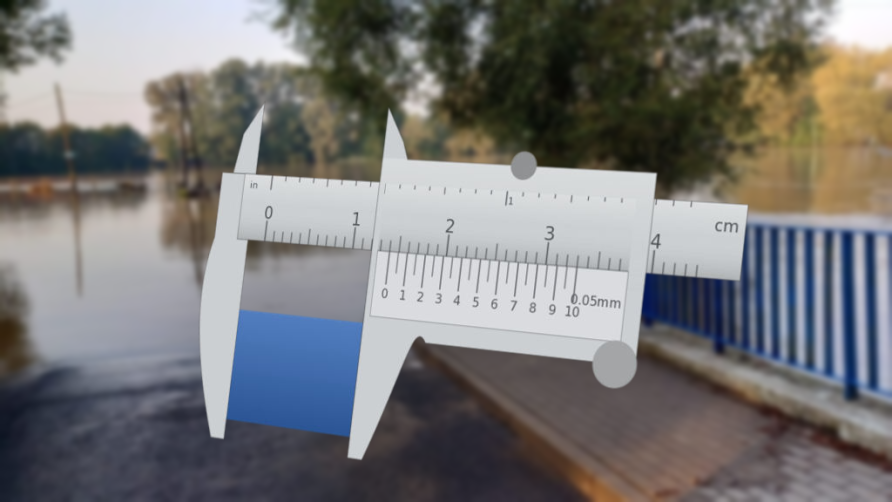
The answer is 14.0 mm
